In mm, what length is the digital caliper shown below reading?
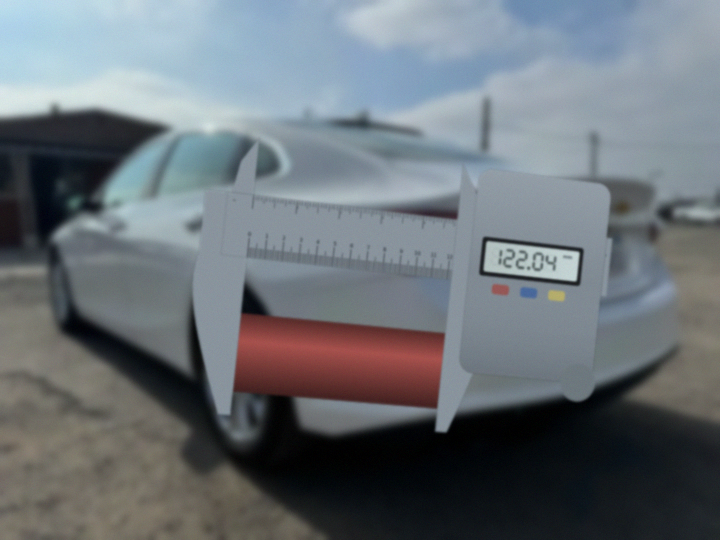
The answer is 122.04 mm
